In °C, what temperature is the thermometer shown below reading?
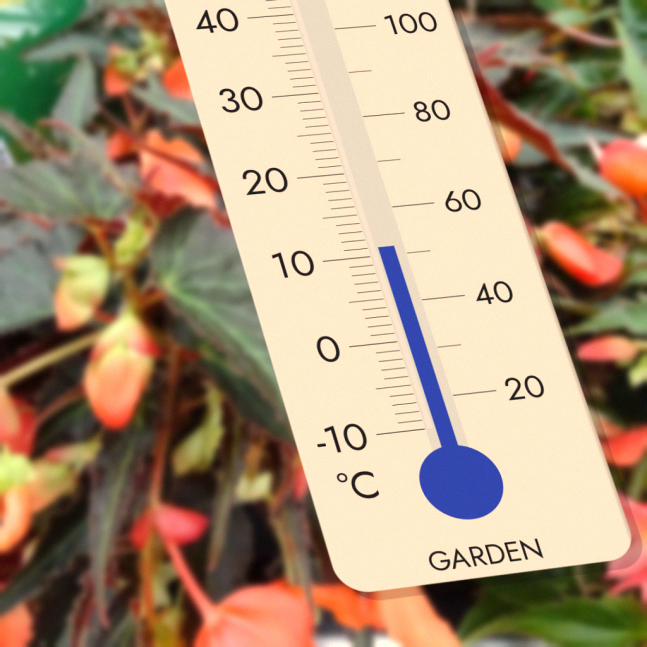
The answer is 11 °C
